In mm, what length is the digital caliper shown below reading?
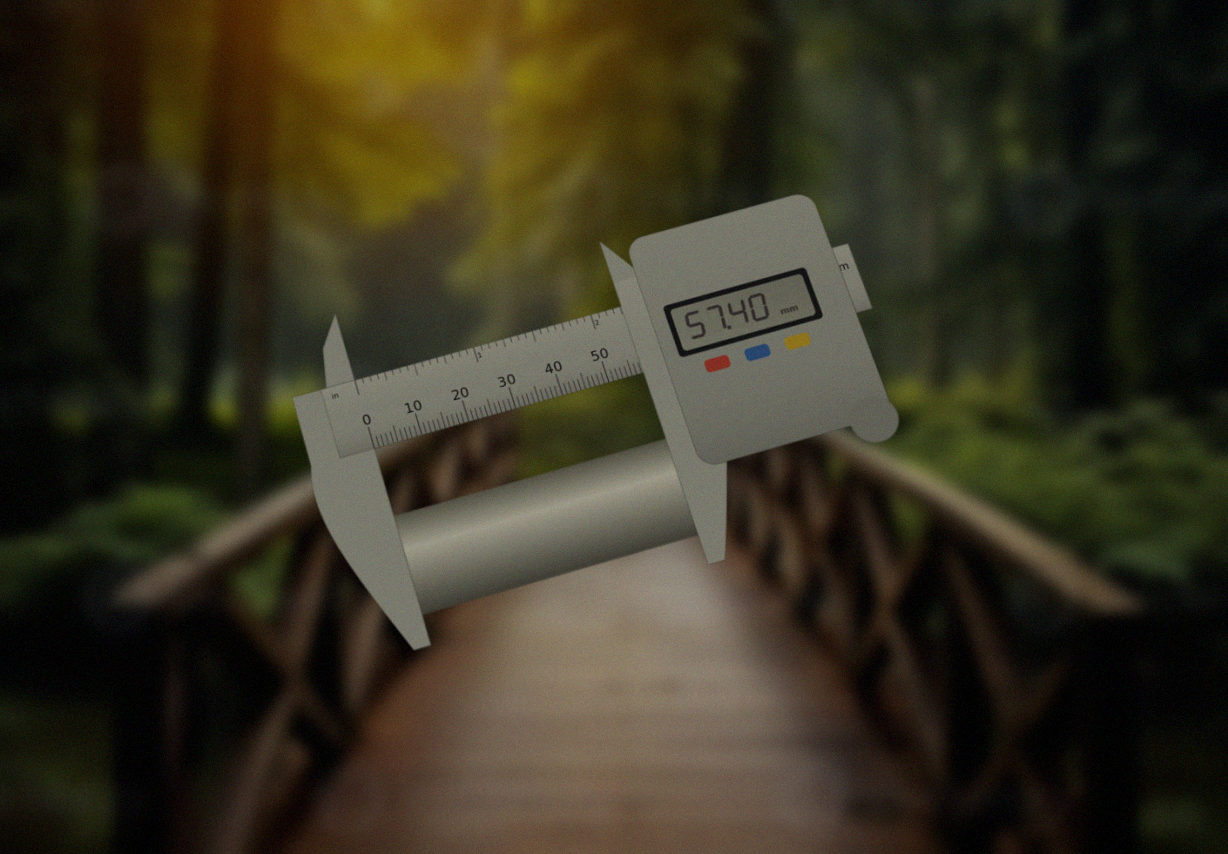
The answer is 57.40 mm
